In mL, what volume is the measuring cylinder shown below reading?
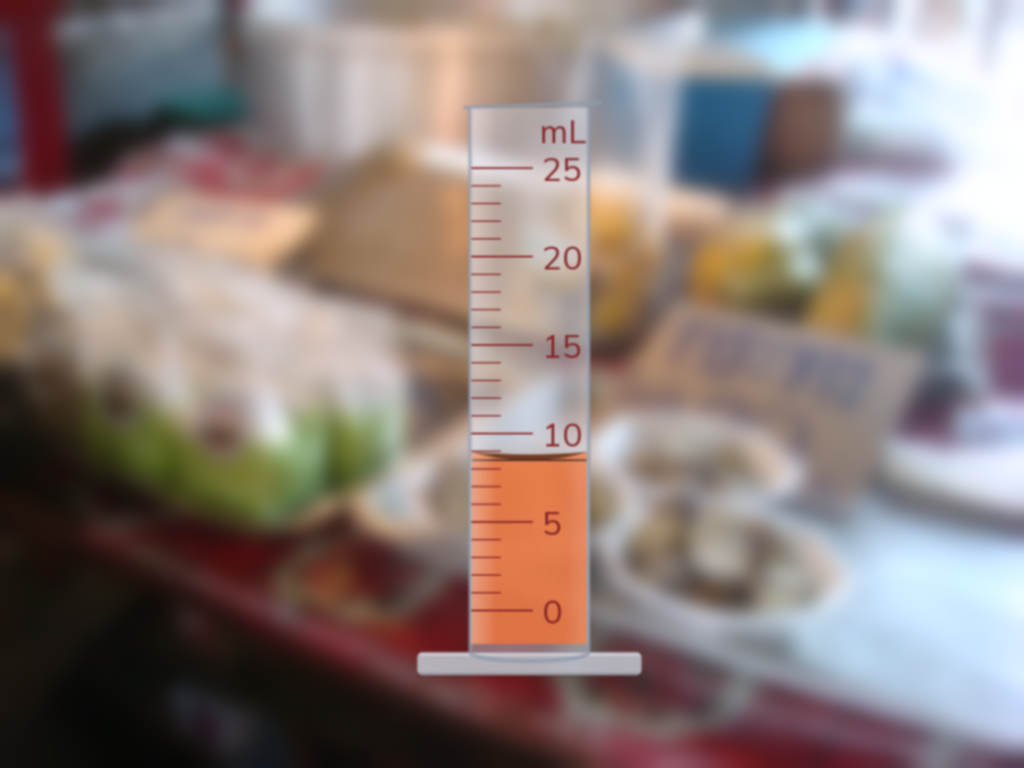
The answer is 8.5 mL
